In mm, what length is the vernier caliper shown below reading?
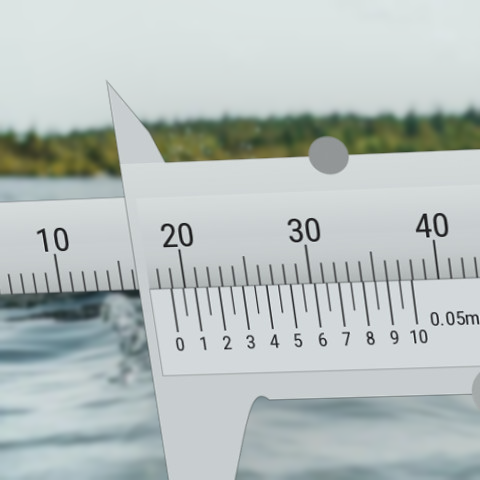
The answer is 18.9 mm
